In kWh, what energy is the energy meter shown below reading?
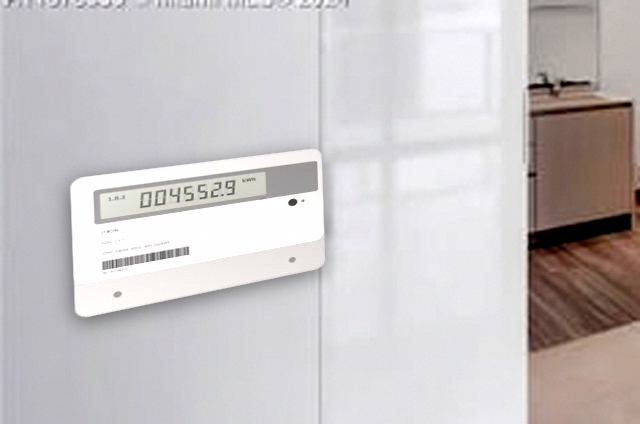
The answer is 4552.9 kWh
